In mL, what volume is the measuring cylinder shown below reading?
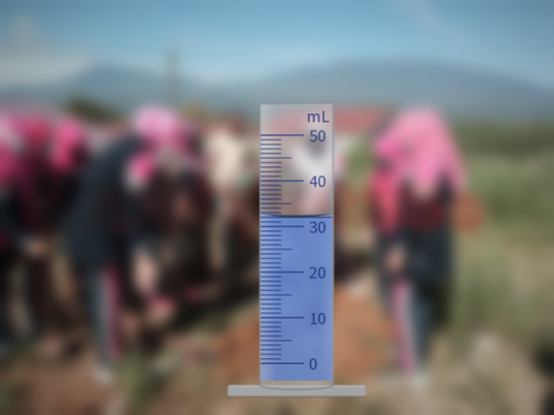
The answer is 32 mL
